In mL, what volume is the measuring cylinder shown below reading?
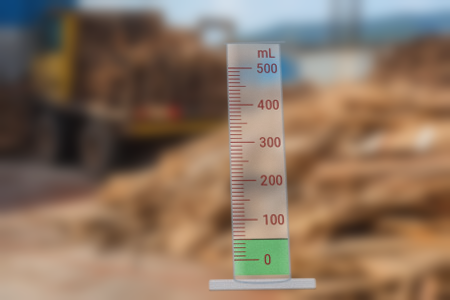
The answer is 50 mL
